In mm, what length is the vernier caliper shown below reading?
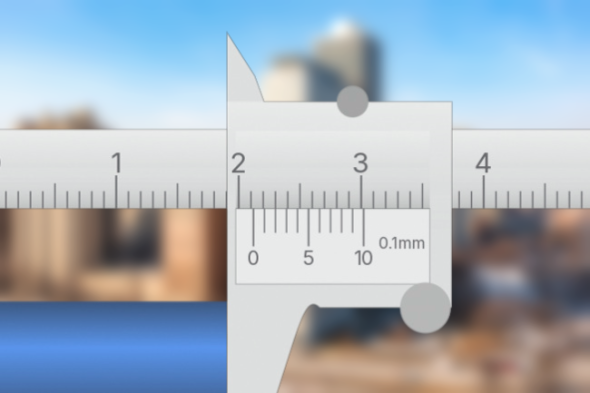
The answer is 21.2 mm
